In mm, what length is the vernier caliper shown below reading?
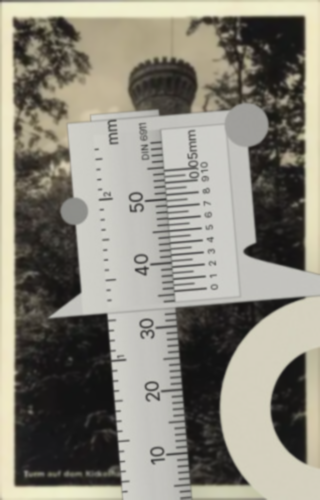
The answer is 35.5 mm
